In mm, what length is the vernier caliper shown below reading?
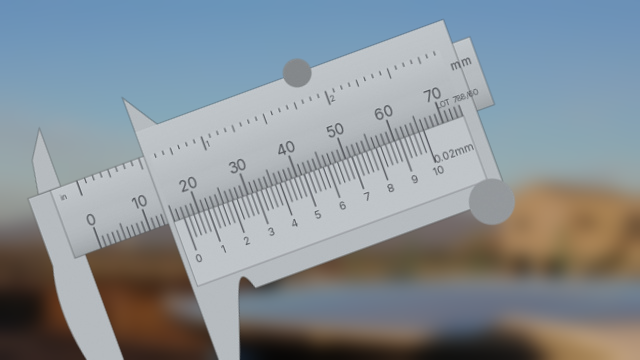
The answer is 17.0 mm
